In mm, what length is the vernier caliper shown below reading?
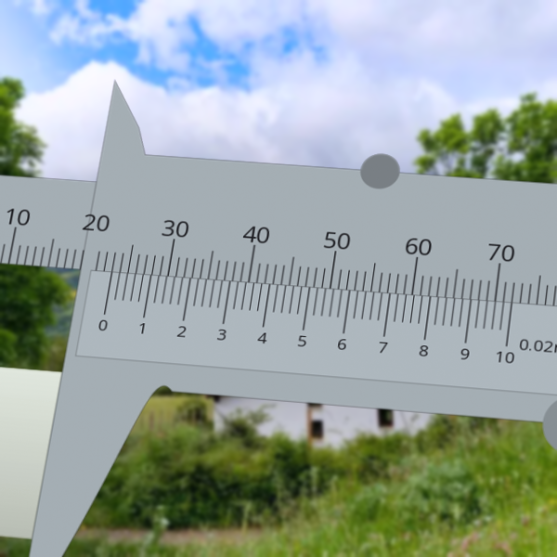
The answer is 23.0 mm
